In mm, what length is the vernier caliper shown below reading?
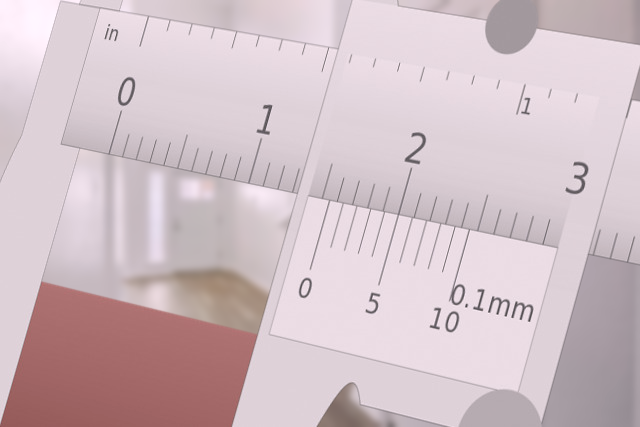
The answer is 15.5 mm
